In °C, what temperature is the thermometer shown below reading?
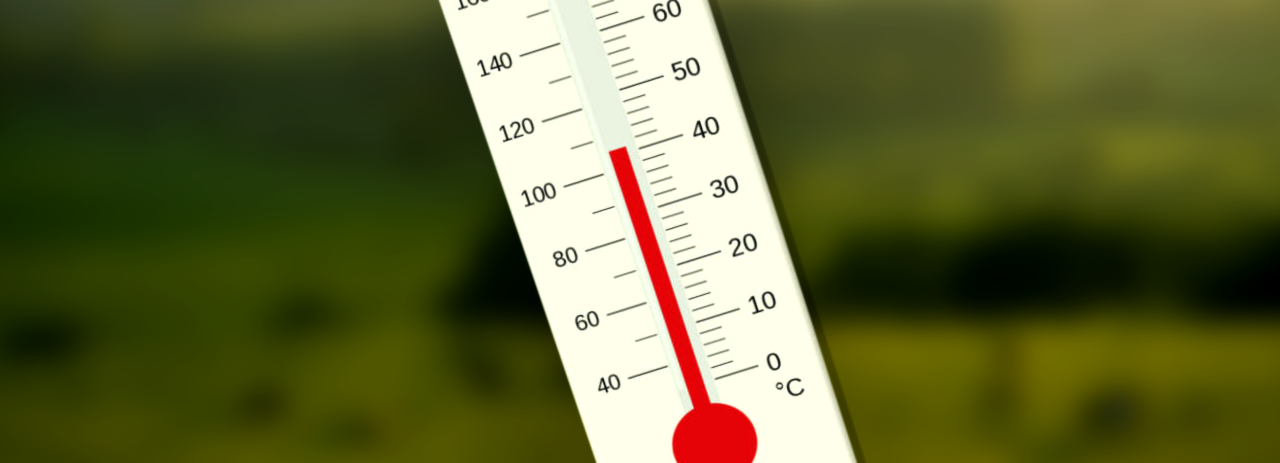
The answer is 41 °C
